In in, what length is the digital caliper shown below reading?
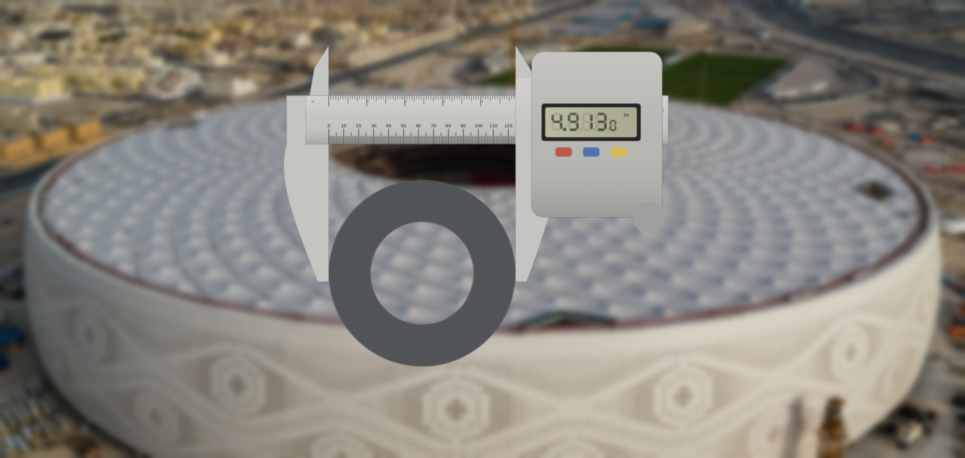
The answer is 4.9130 in
